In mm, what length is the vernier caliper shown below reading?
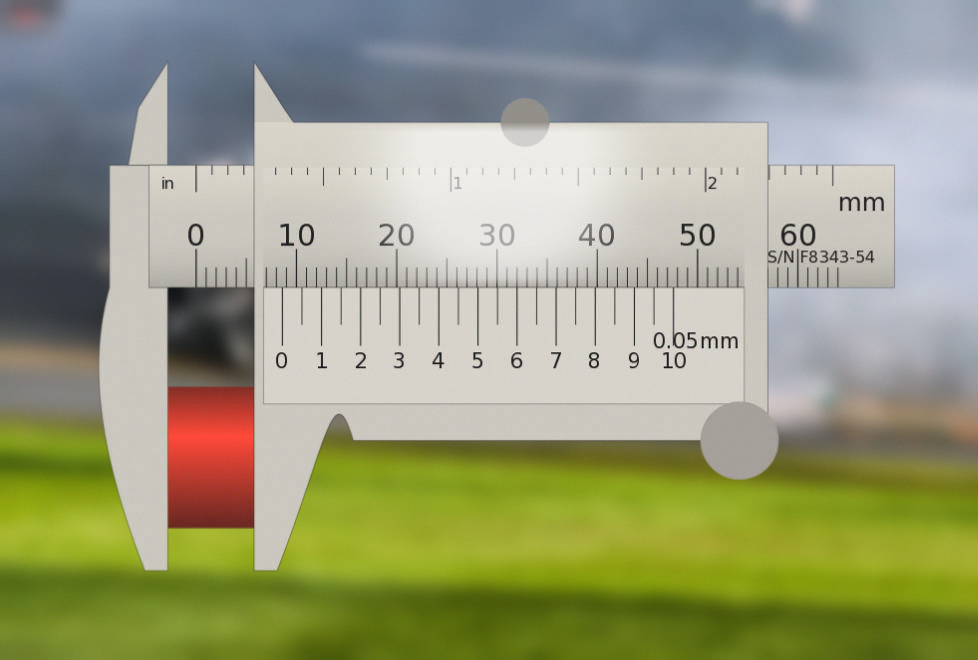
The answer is 8.6 mm
